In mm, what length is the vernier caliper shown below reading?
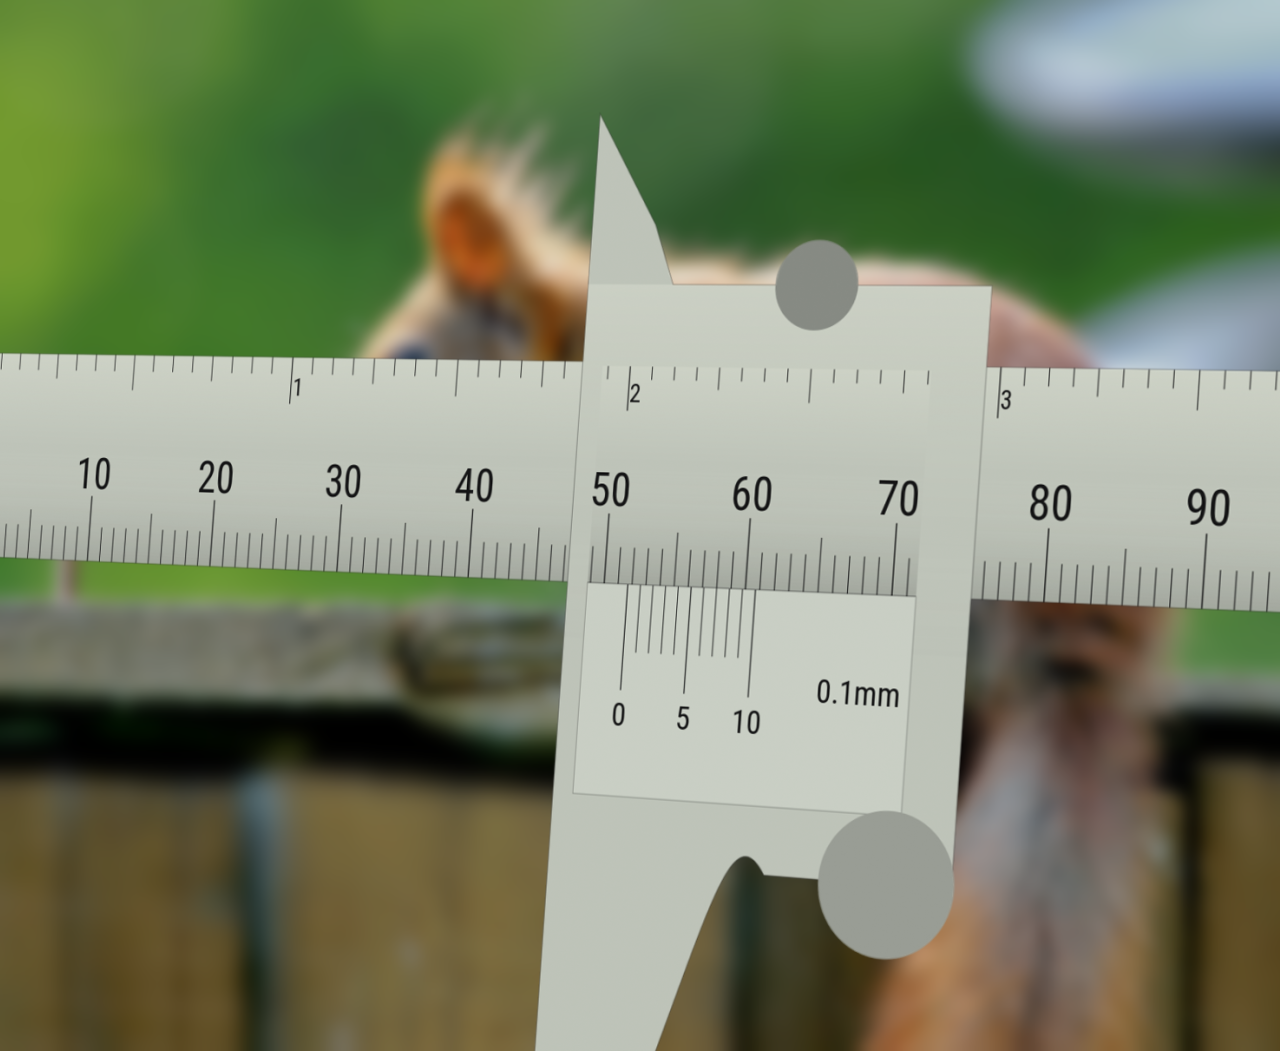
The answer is 51.7 mm
